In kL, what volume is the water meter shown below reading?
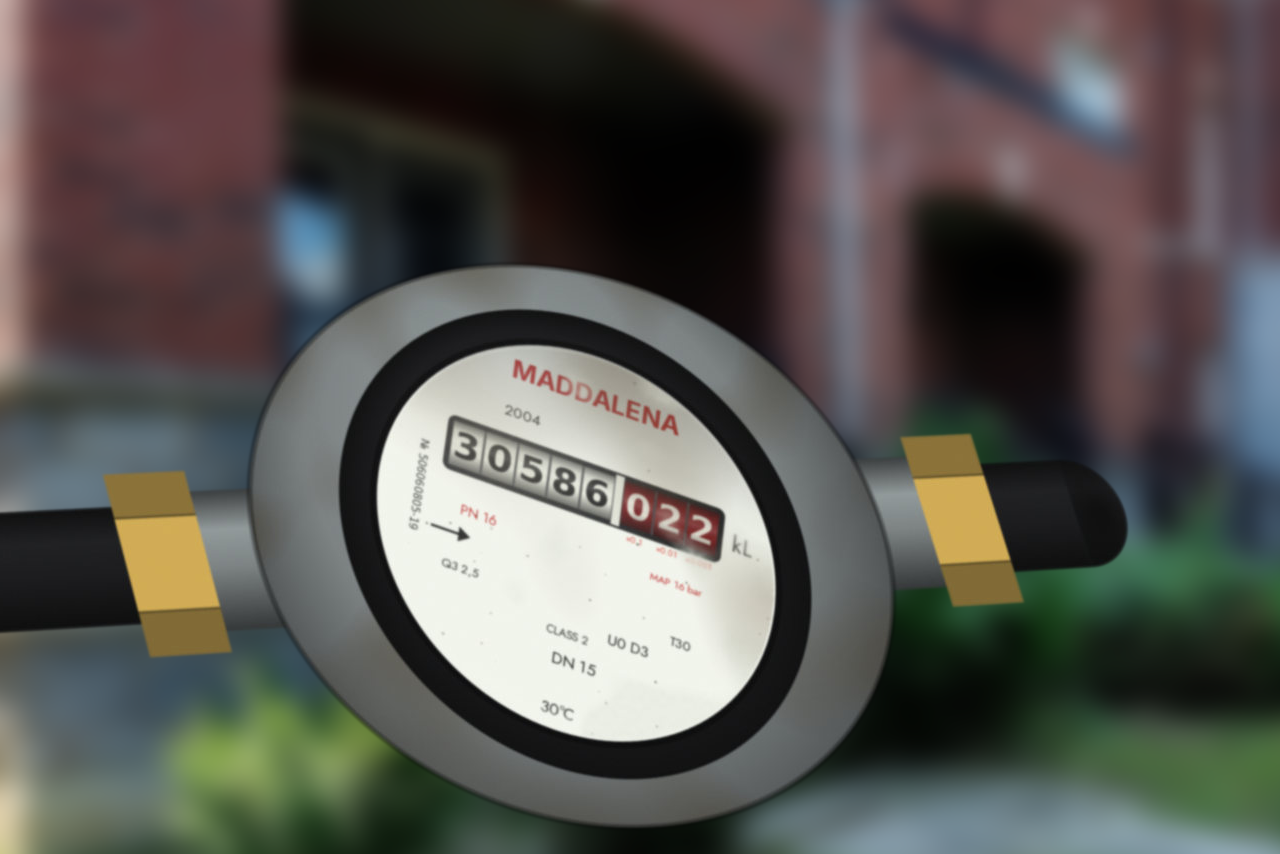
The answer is 30586.022 kL
